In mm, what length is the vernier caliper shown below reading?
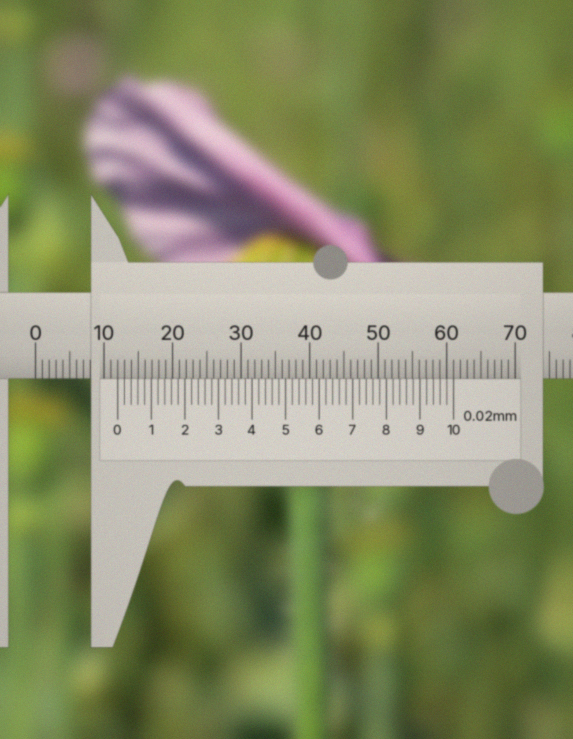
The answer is 12.0 mm
